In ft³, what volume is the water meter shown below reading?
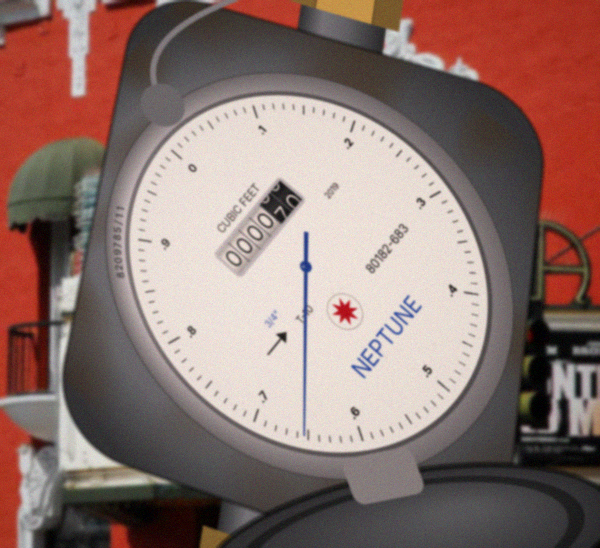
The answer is 69.65 ft³
